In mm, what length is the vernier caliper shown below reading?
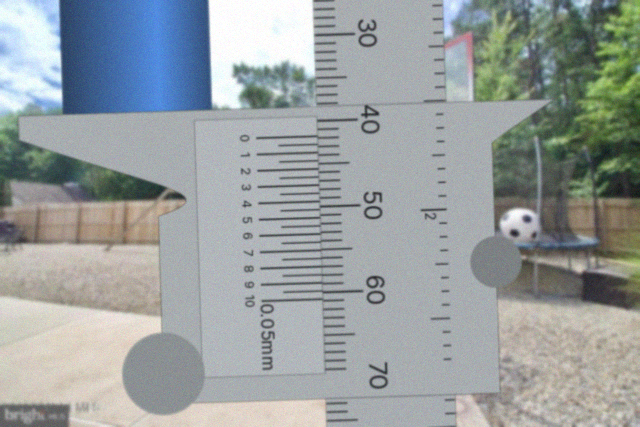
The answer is 41.8 mm
